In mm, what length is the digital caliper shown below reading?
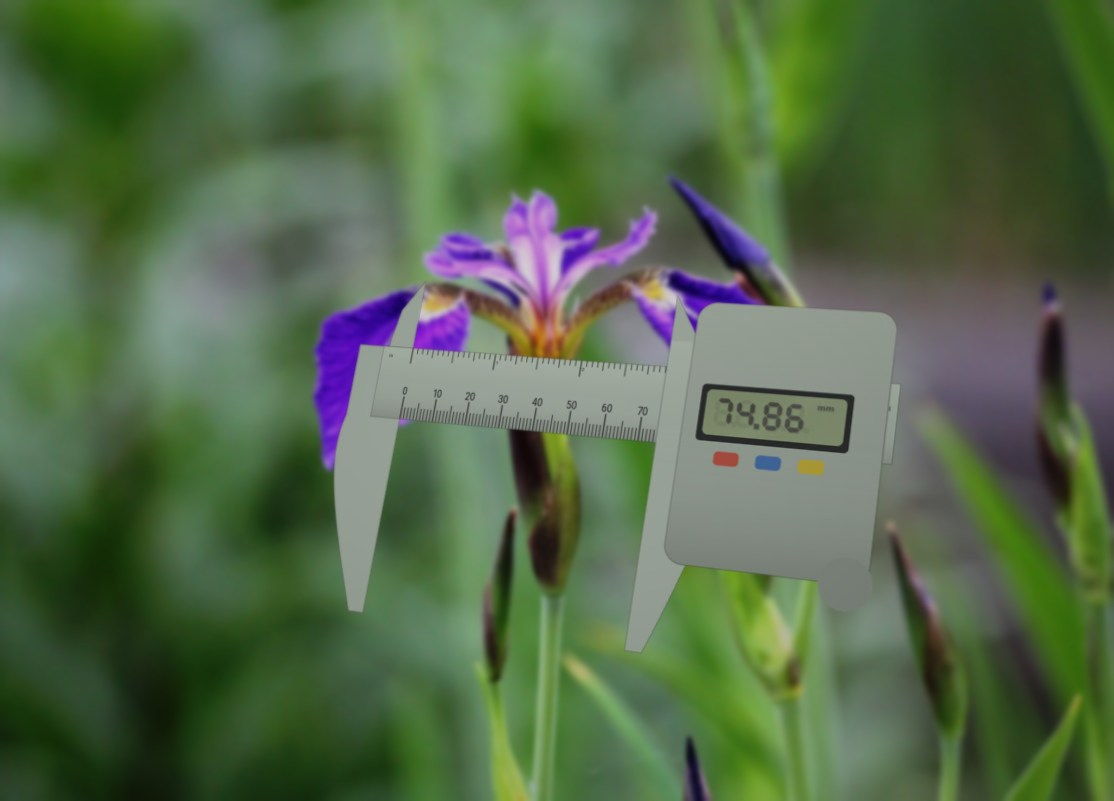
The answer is 74.86 mm
